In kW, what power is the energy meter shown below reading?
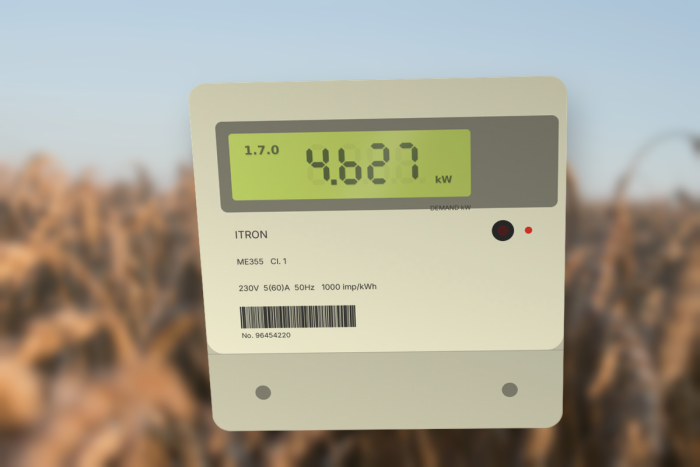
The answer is 4.627 kW
